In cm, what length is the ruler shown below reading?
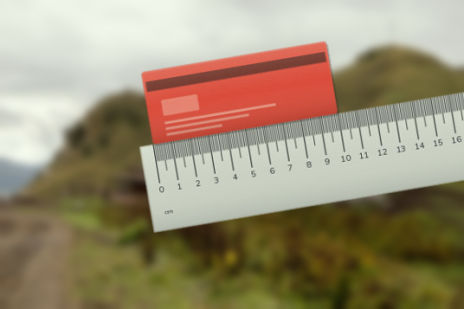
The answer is 10 cm
